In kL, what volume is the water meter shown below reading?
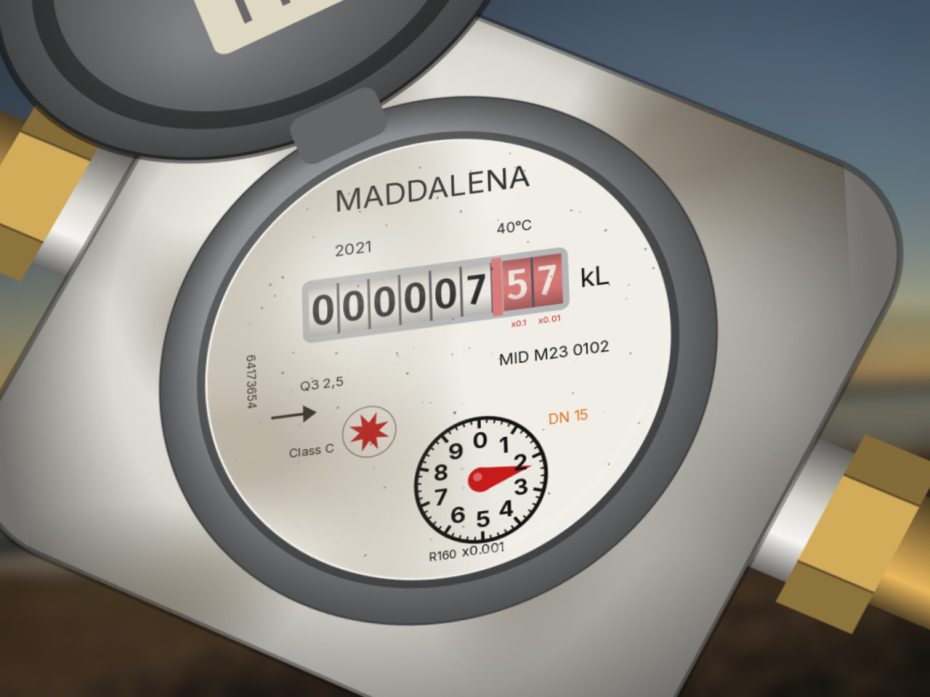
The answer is 7.572 kL
